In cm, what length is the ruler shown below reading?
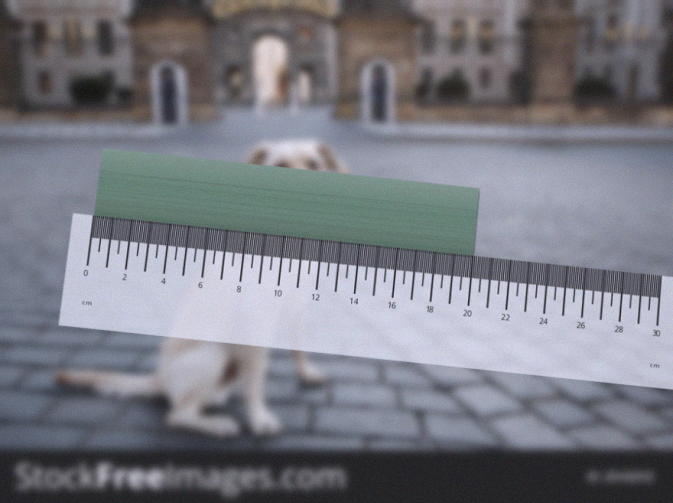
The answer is 20 cm
